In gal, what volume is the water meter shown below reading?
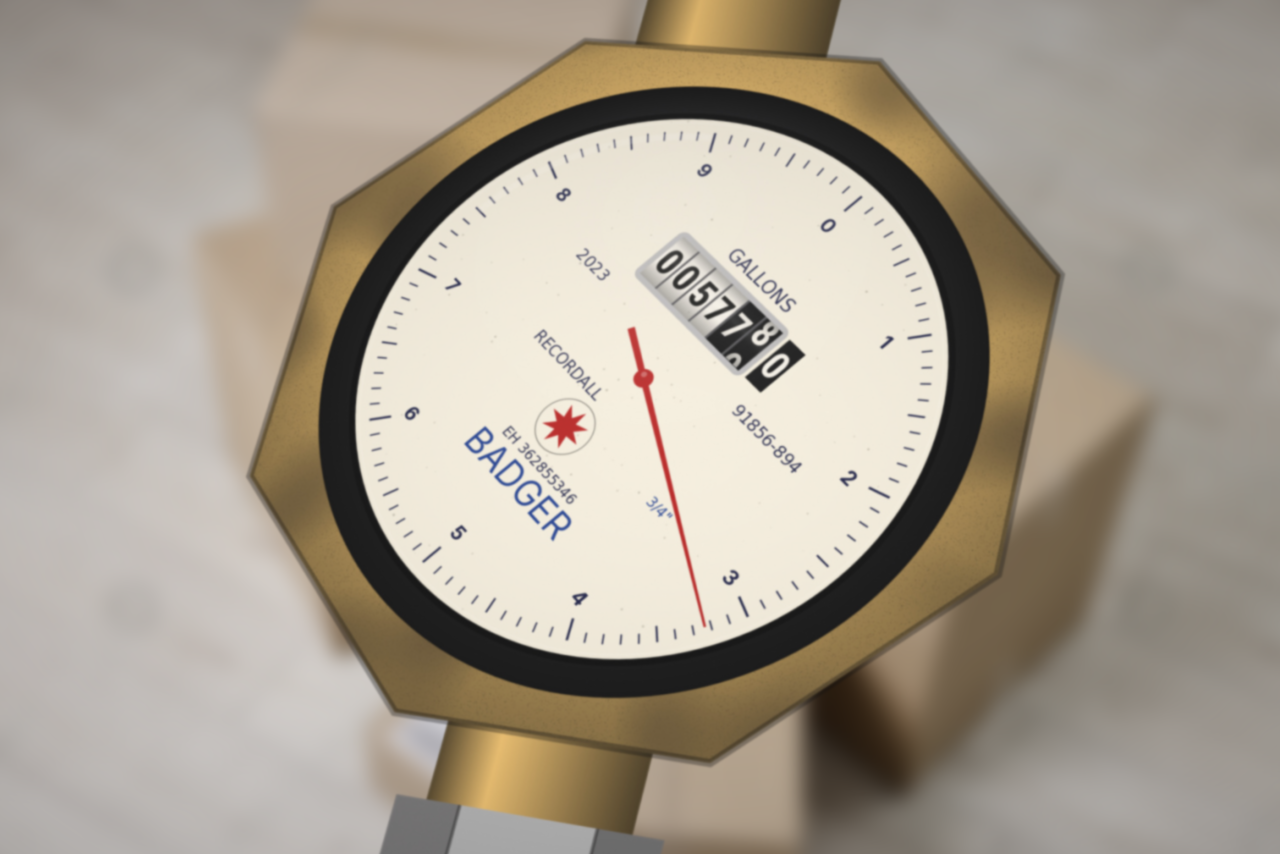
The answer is 57783.2 gal
